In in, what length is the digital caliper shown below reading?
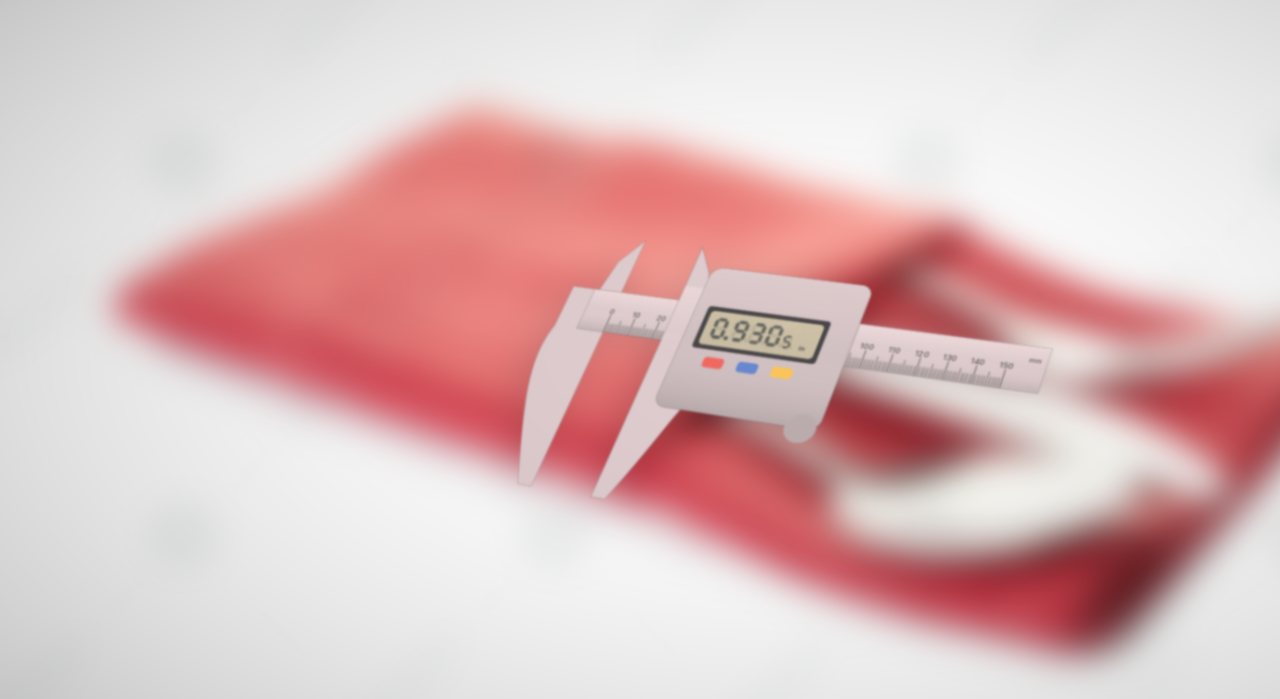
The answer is 0.9305 in
